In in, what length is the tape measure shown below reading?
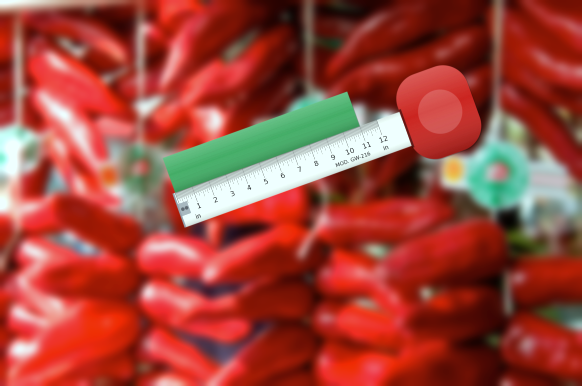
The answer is 11 in
